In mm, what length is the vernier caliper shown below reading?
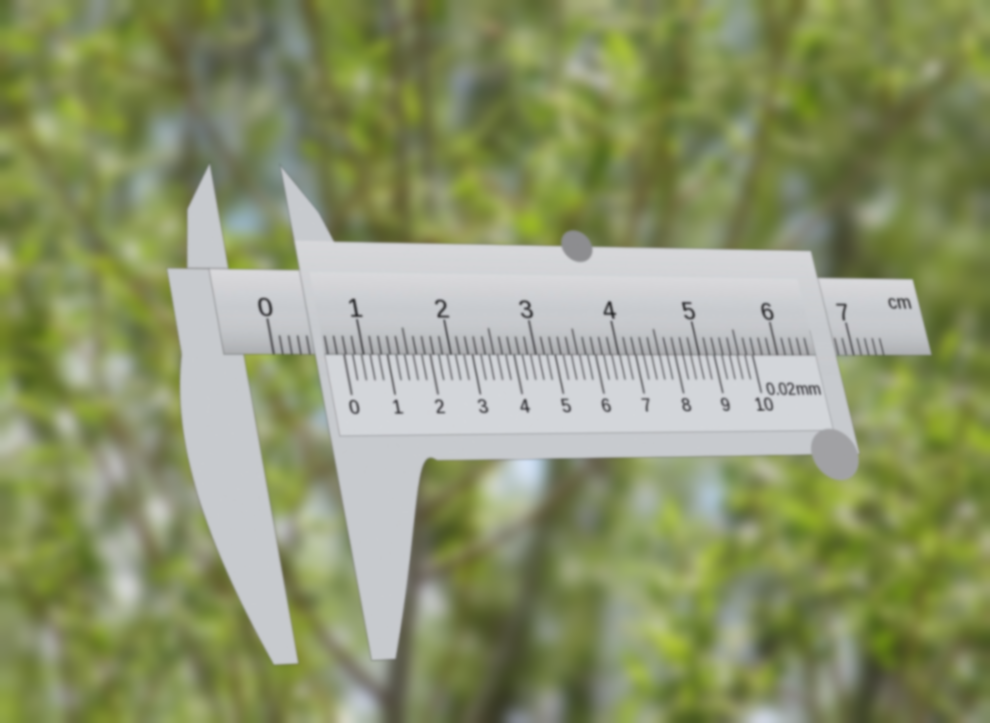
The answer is 7.8 mm
